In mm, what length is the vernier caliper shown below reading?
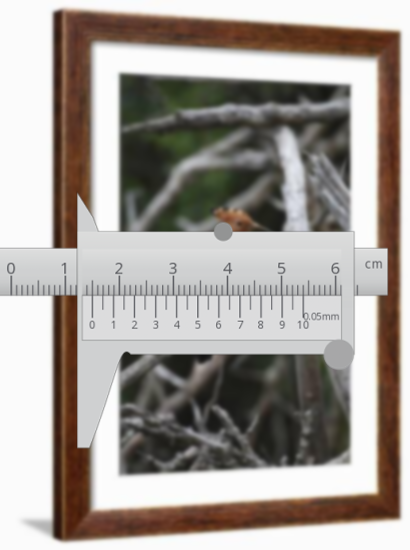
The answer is 15.0 mm
